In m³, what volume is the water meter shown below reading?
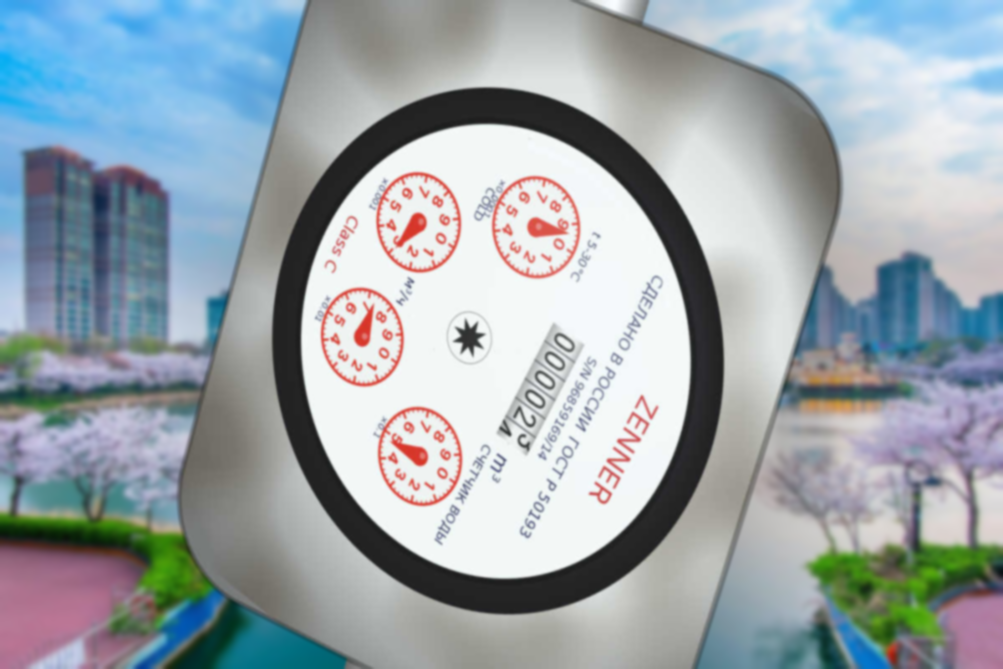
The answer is 23.4729 m³
